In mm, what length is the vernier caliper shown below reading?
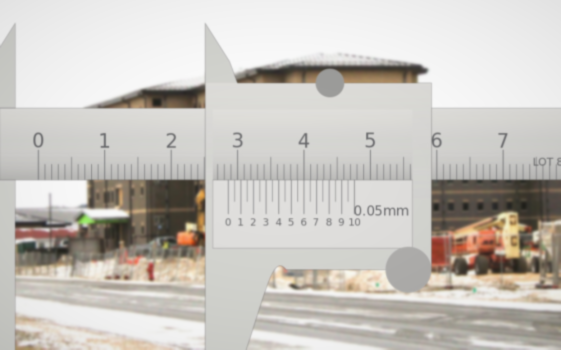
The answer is 28.6 mm
